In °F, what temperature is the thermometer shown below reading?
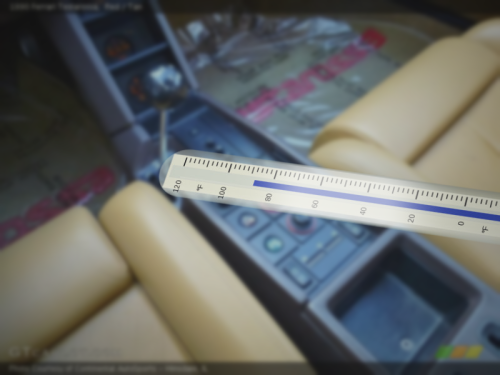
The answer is 88 °F
